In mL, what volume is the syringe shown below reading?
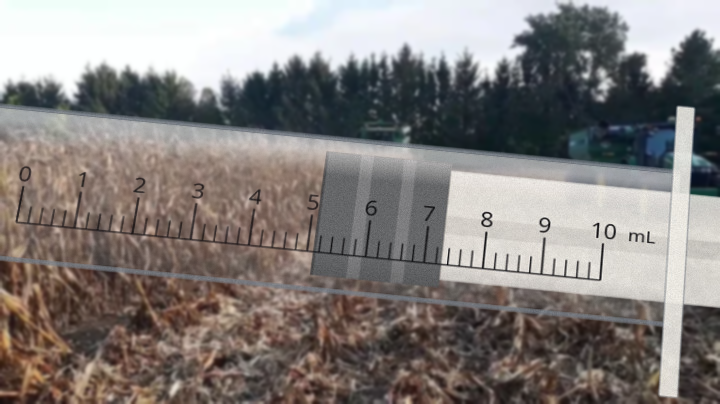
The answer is 5.1 mL
